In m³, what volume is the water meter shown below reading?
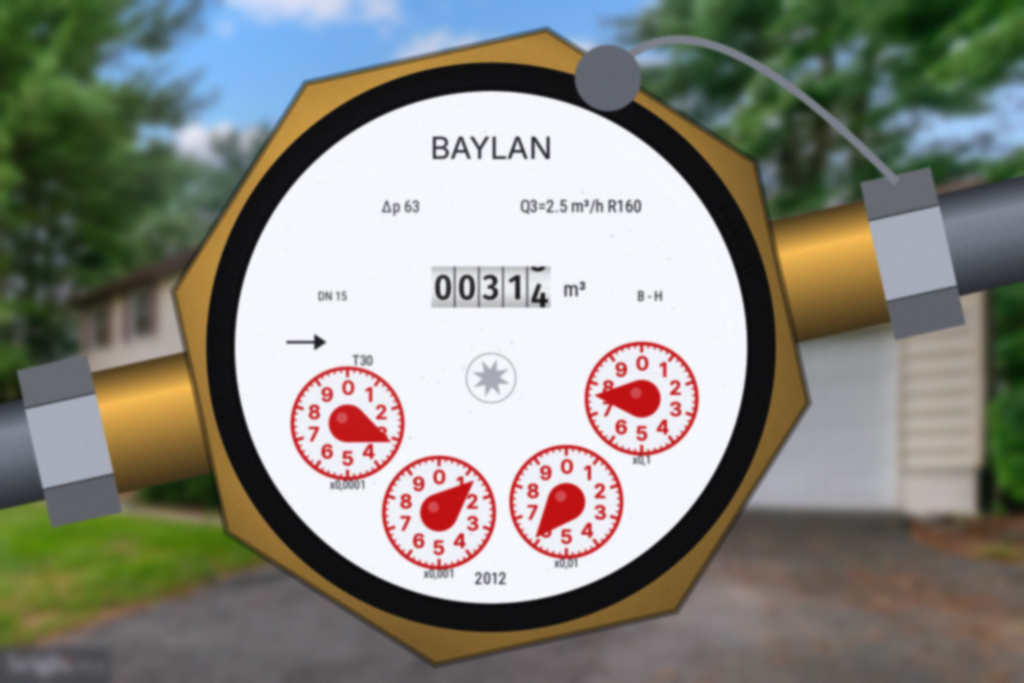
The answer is 313.7613 m³
